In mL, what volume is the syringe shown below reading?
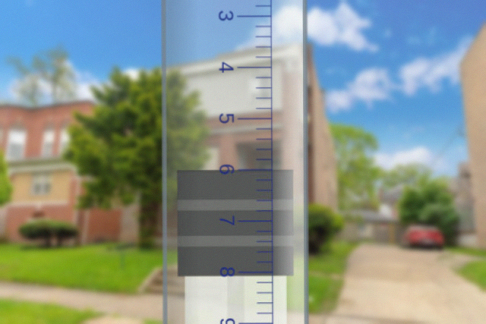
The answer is 6 mL
